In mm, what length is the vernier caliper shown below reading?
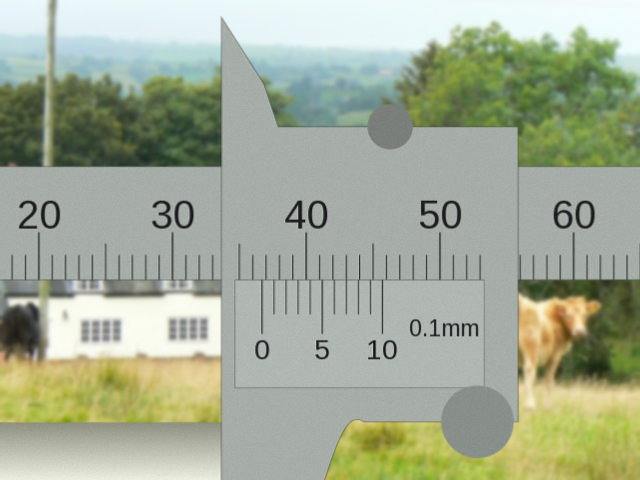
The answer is 36.7 mm
